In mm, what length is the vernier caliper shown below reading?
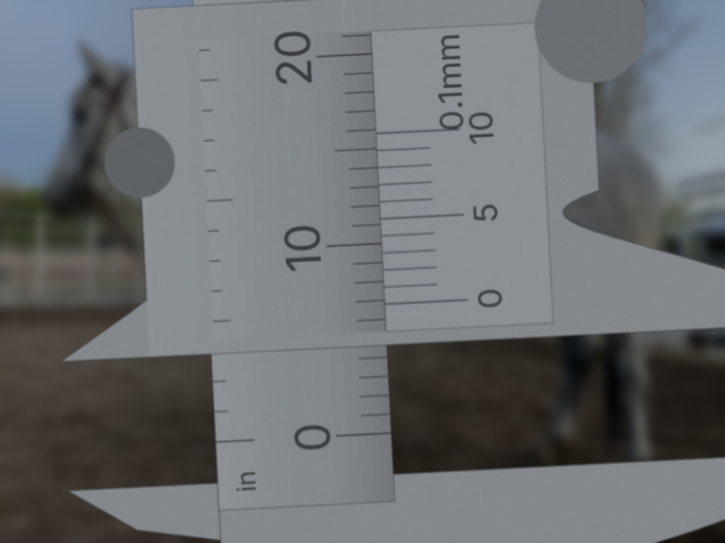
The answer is 6.8 mm
